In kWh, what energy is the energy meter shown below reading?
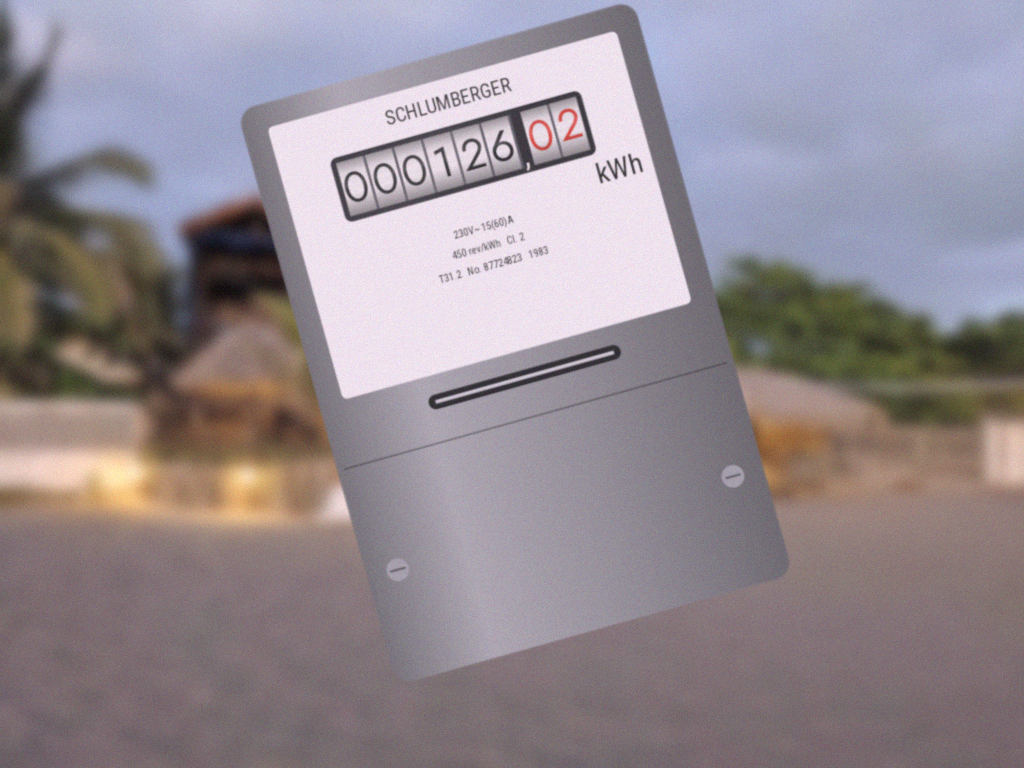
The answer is 126.02 kWh
